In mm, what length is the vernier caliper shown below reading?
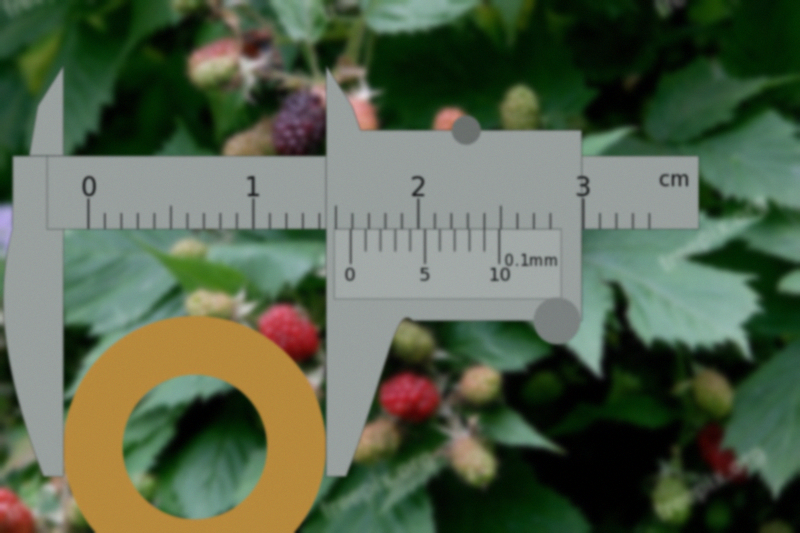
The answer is 15.9 mm
